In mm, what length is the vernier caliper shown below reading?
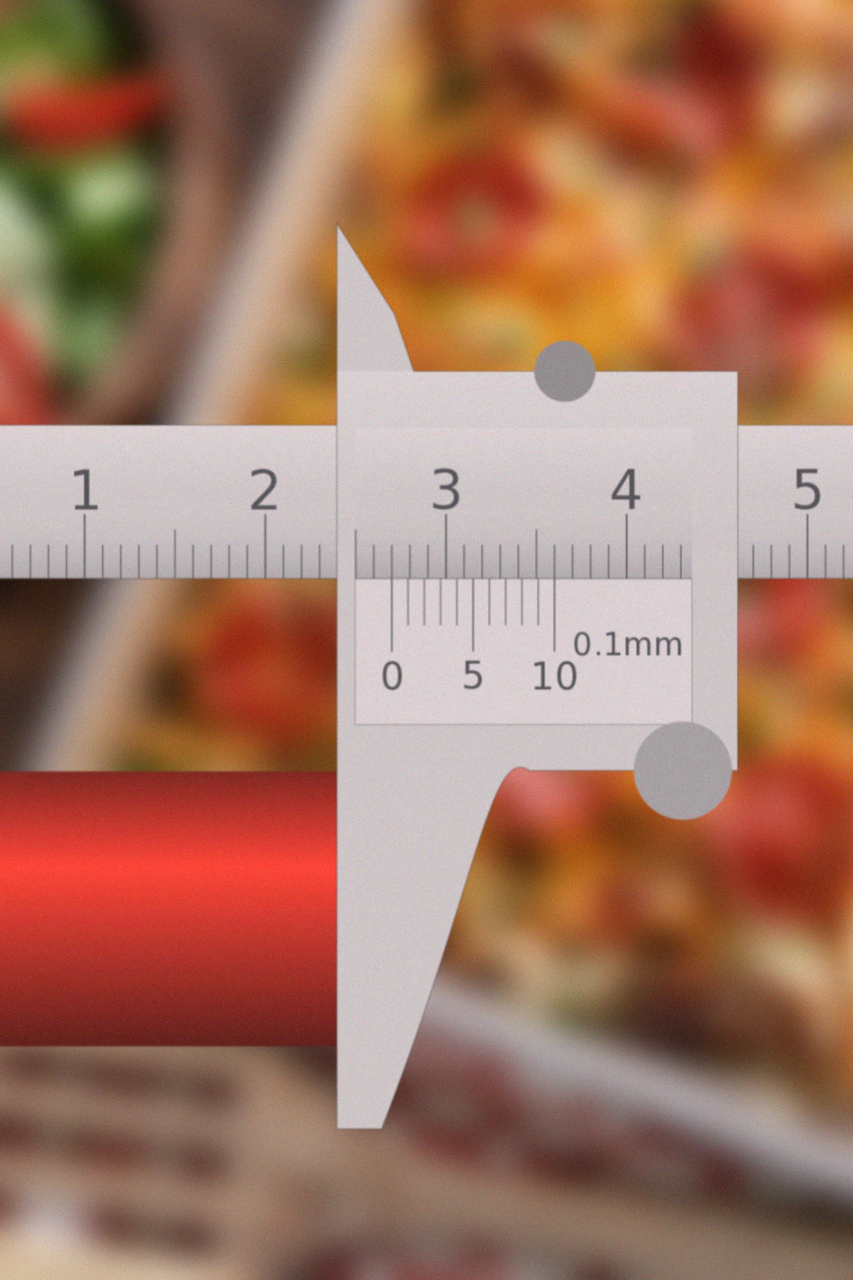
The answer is 27.0 mm
